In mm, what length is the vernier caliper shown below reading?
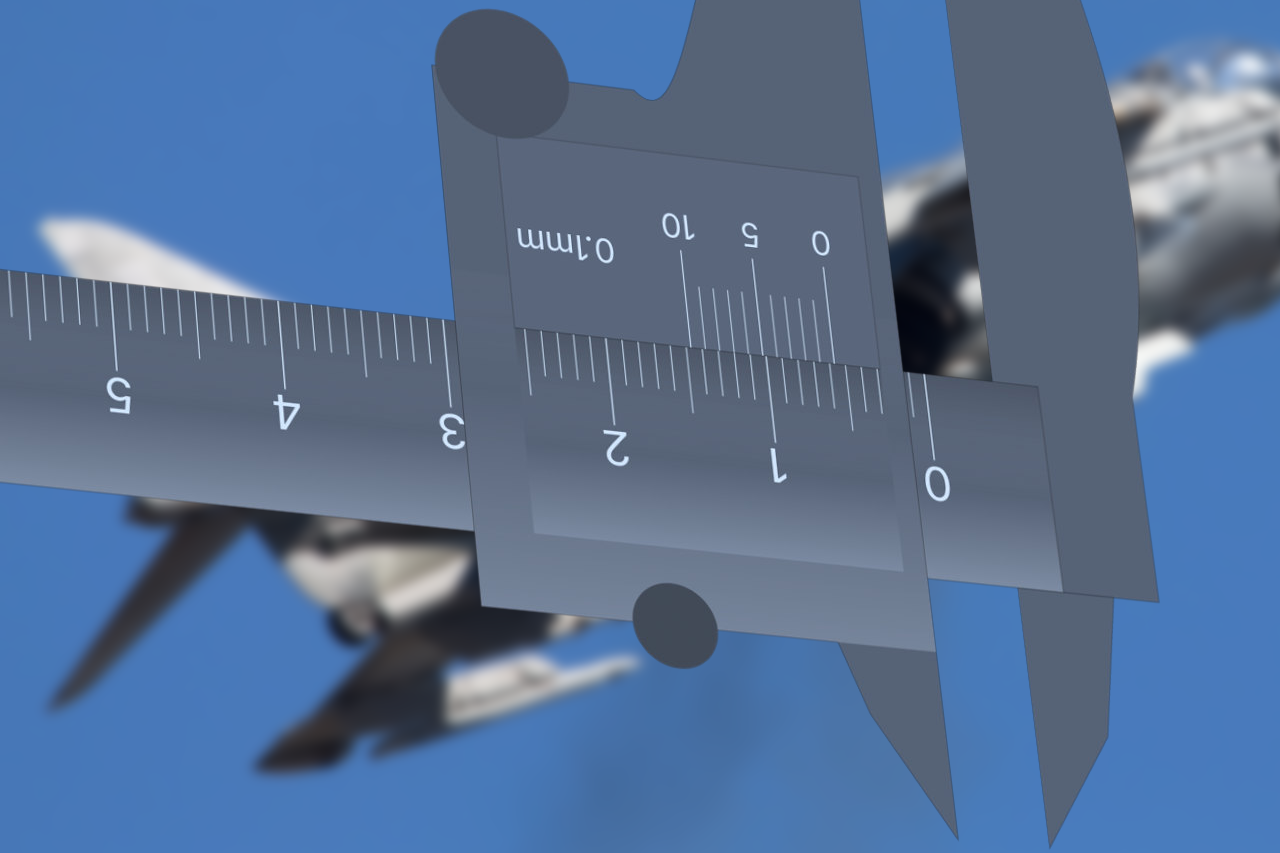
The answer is 5.7 mm
